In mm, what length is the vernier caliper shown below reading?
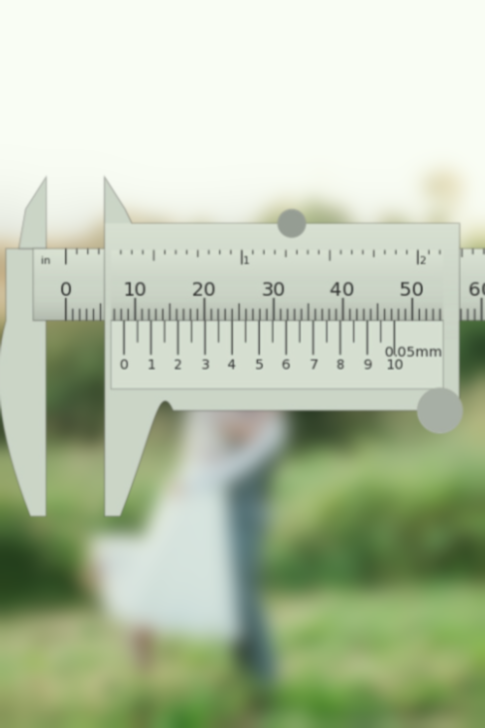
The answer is 8.4 mm
